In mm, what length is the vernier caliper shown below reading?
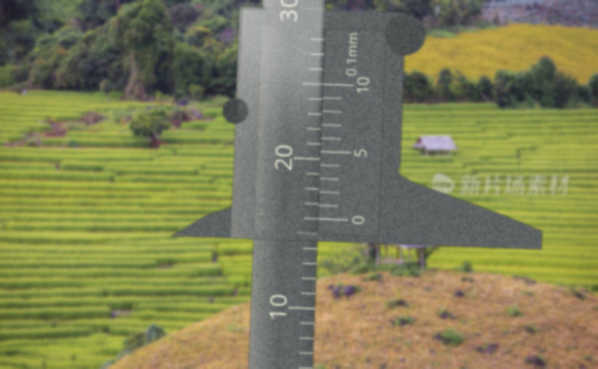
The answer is 16.0 mm
